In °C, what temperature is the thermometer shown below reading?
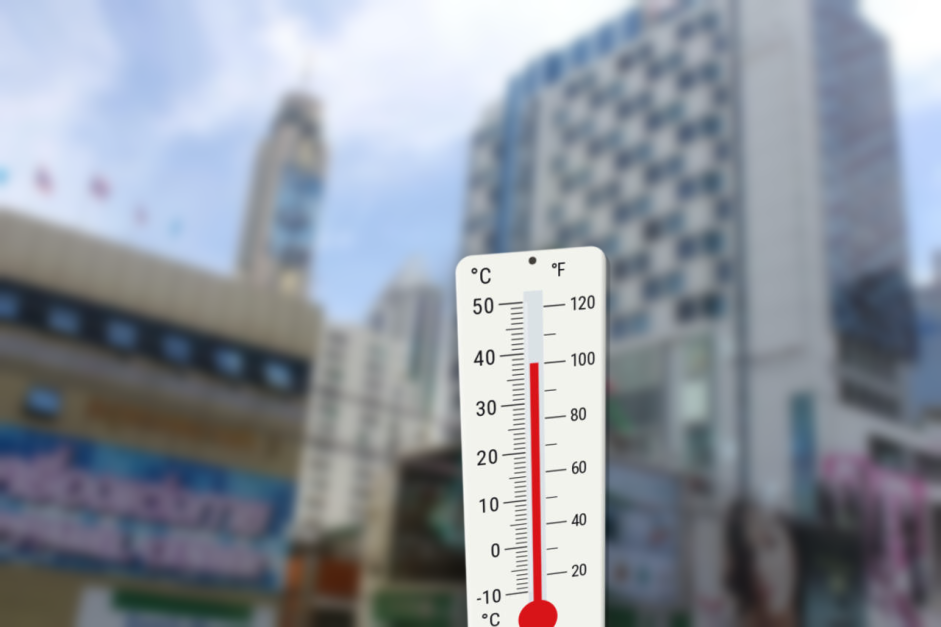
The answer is 38 °C
